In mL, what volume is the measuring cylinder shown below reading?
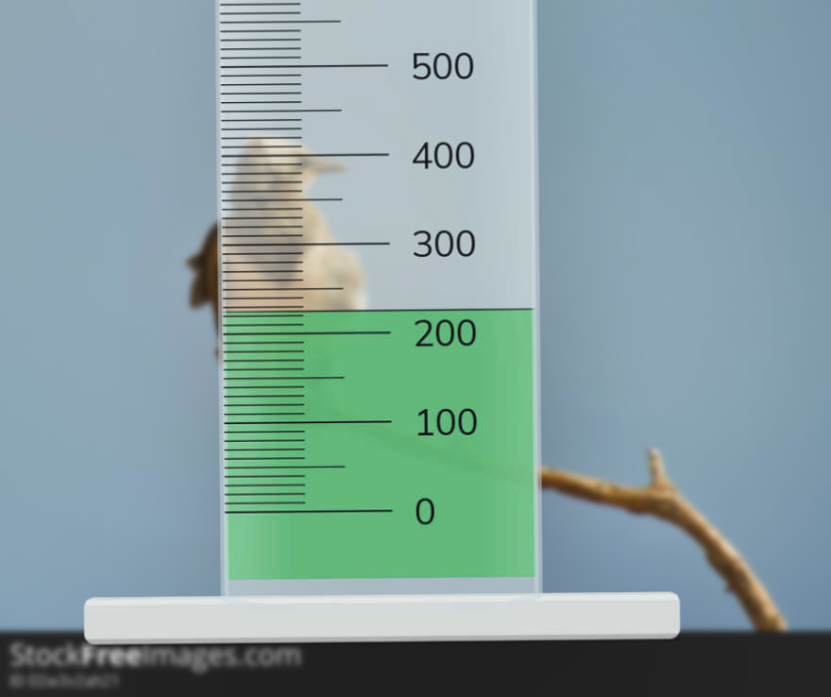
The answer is 225 mL
